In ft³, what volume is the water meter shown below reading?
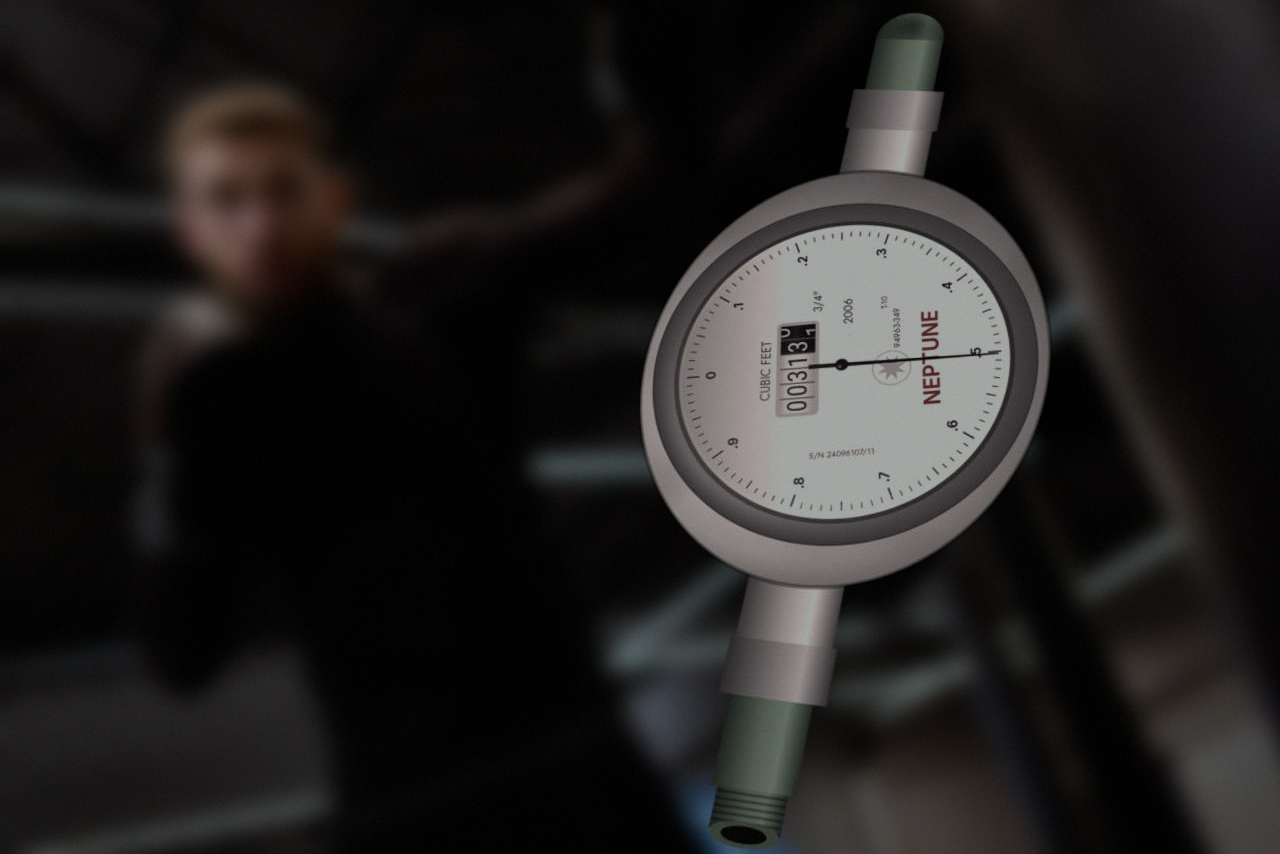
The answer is 3130.50 ft³
